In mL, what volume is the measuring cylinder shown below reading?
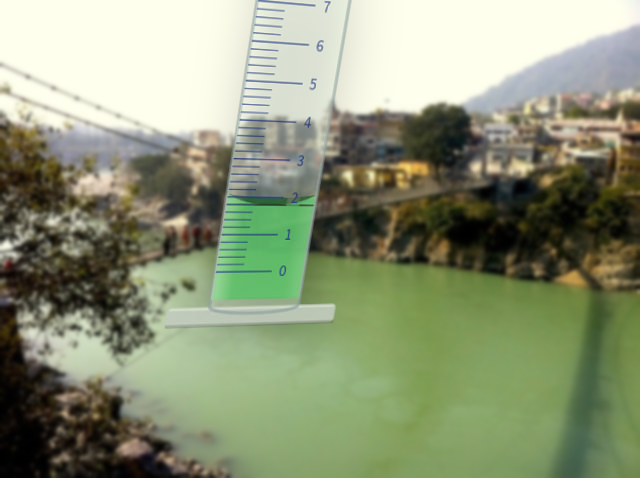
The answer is 1.8 mL
